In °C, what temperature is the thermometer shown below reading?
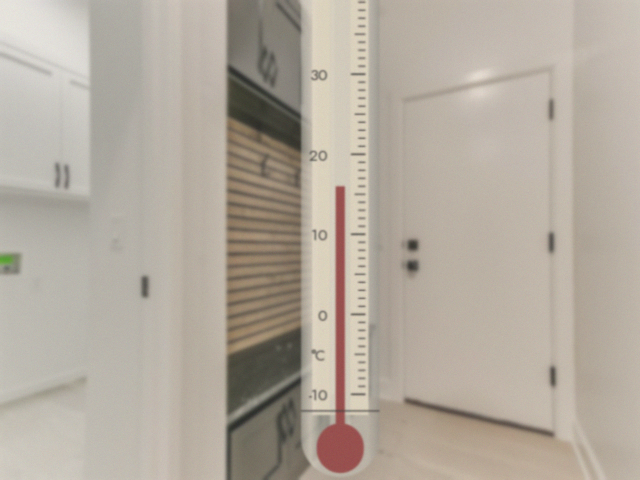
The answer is 16 °C
